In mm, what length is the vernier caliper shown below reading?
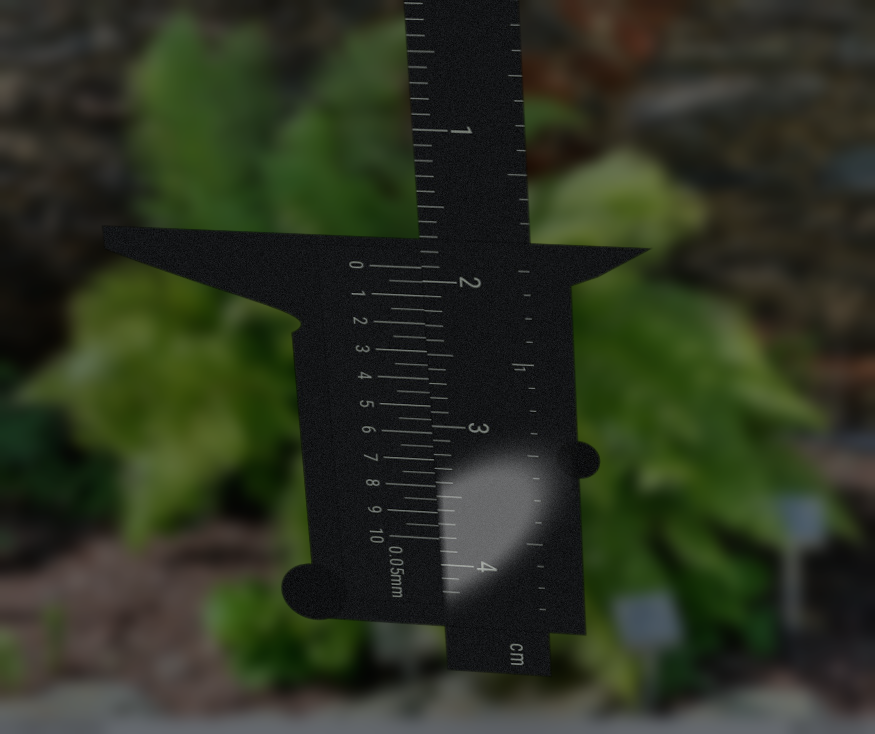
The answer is 19.1 mm
